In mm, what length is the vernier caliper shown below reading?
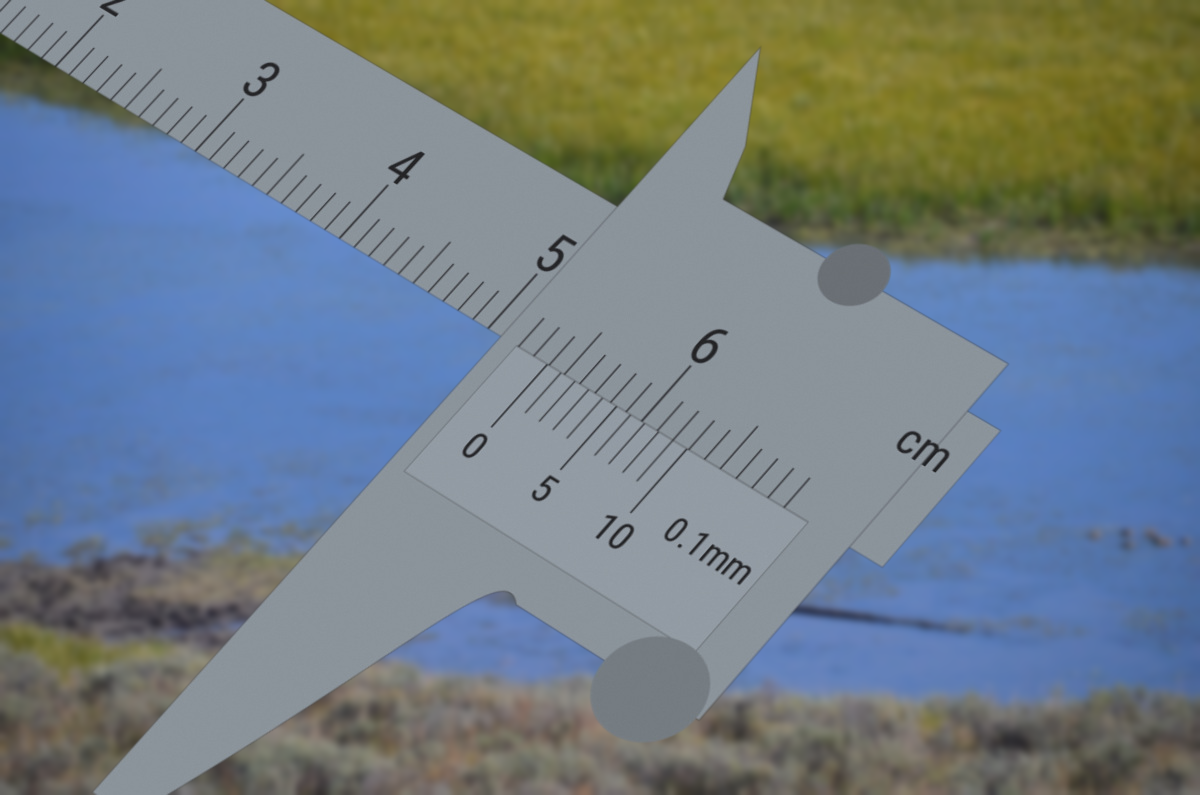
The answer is 53.9 mm
